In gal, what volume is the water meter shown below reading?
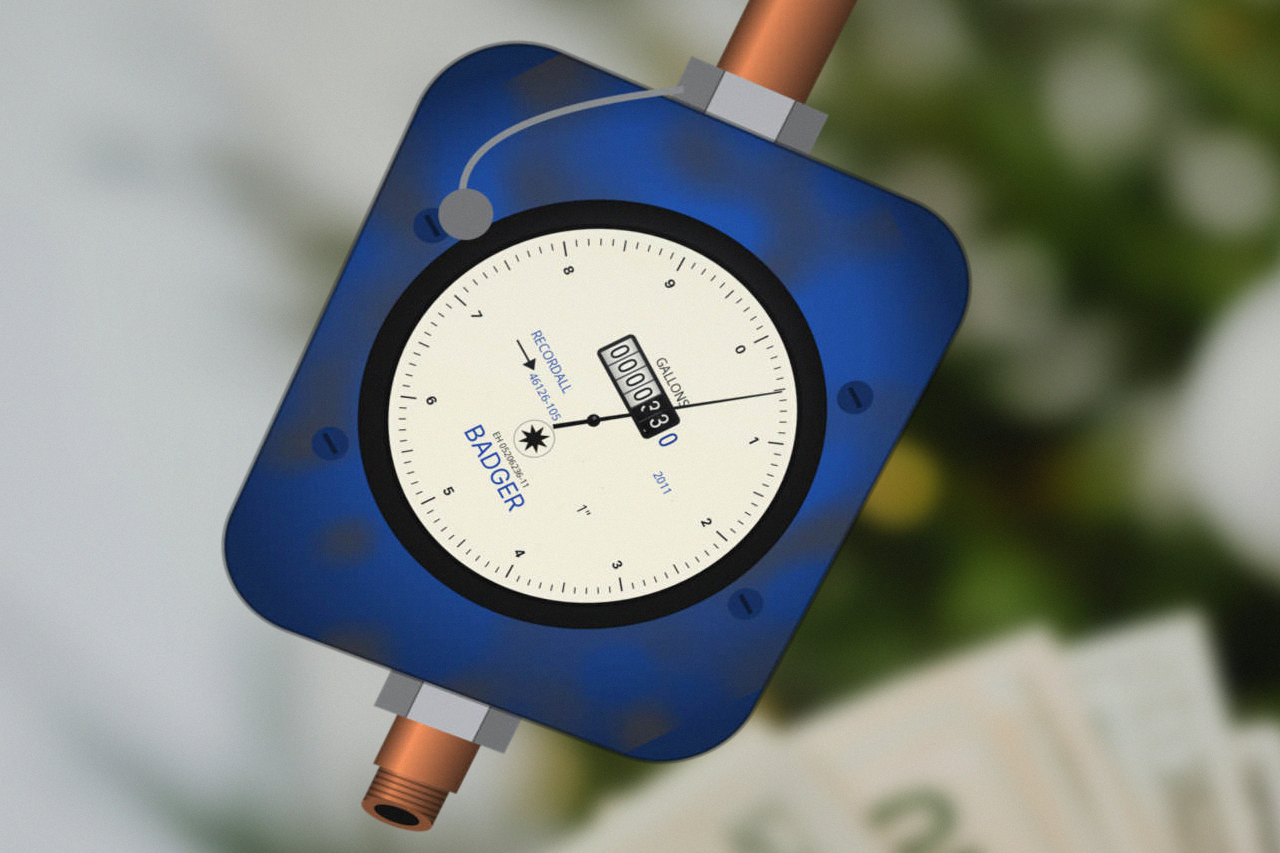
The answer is 330.5 gal
